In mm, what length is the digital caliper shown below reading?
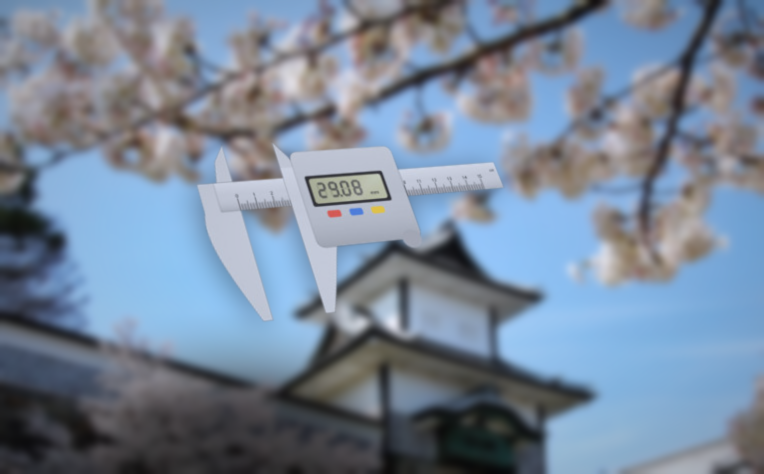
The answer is 29.08 mm
